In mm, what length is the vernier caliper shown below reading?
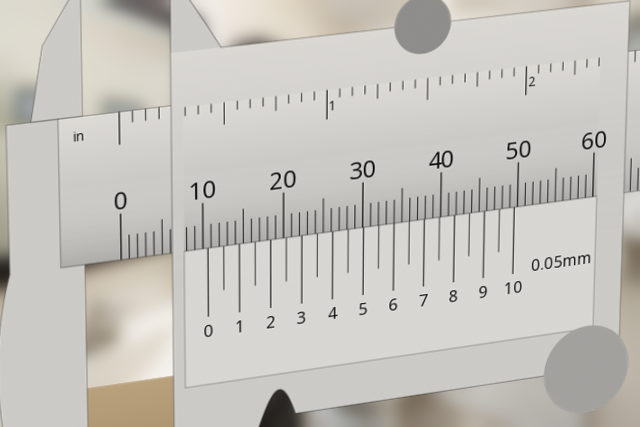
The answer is 10.6 mm
